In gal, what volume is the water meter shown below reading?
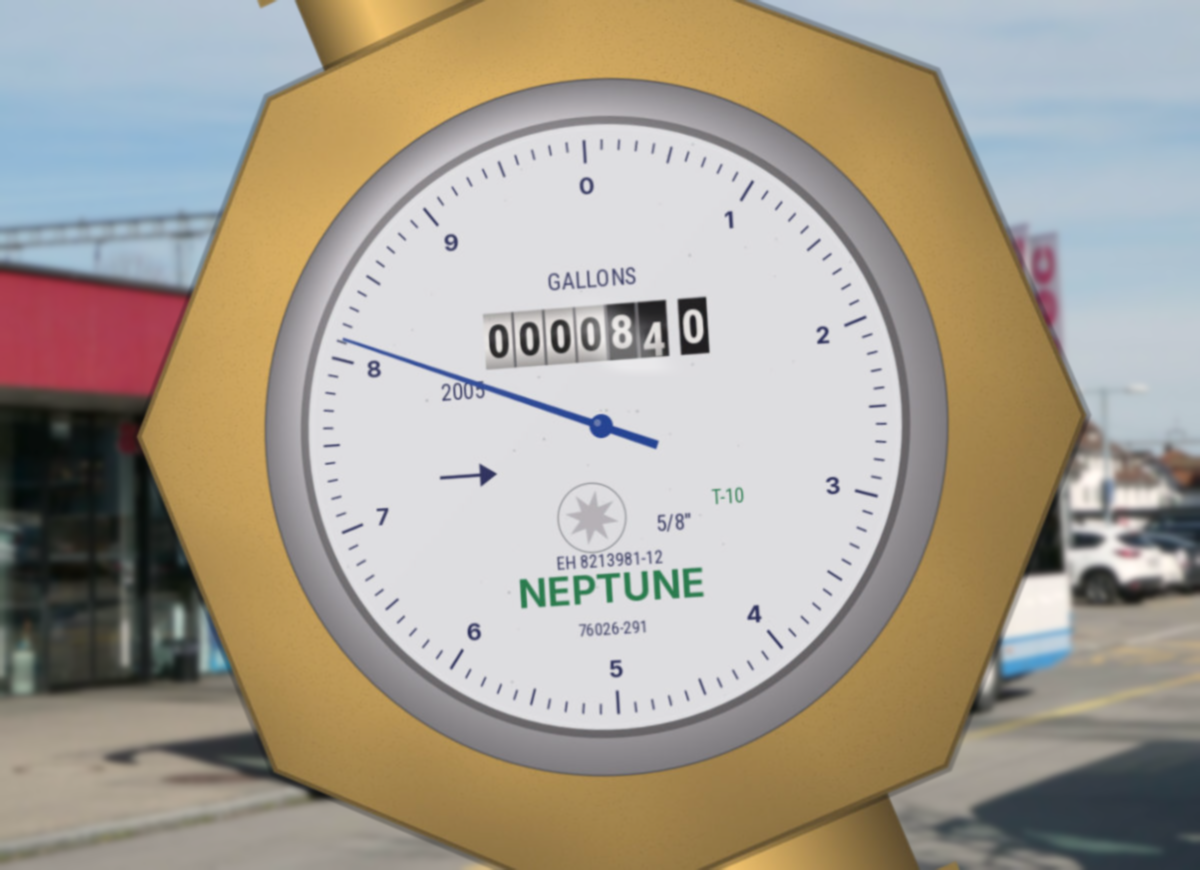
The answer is 838.1 gal
